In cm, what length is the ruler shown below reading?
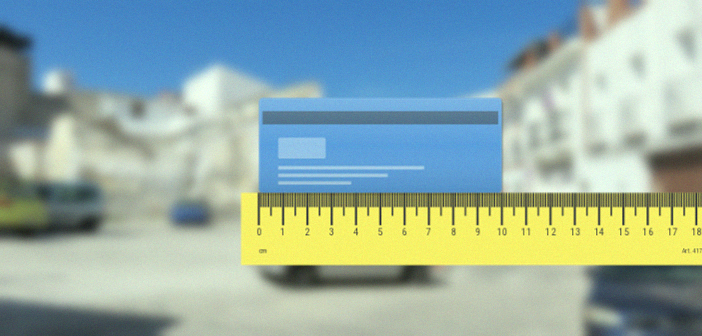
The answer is 10 cm
